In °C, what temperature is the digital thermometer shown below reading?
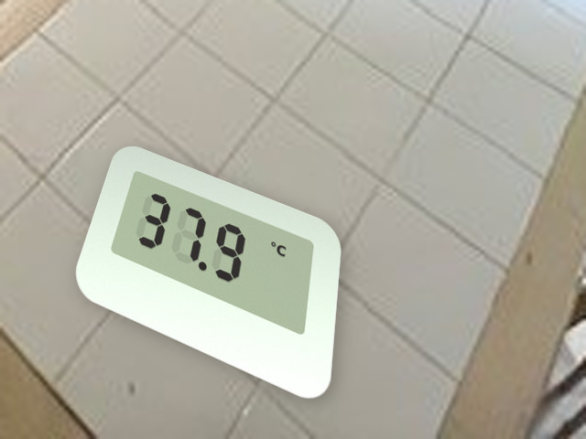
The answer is 37.9 °C
